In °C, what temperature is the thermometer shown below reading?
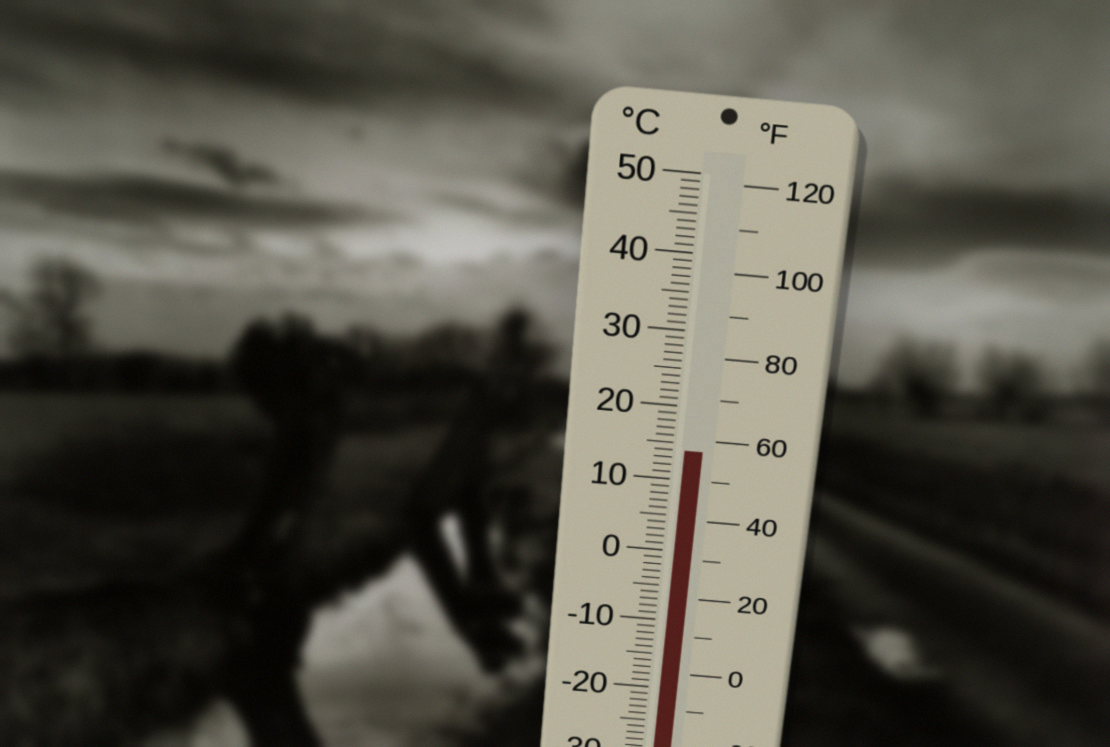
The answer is 14 °C
